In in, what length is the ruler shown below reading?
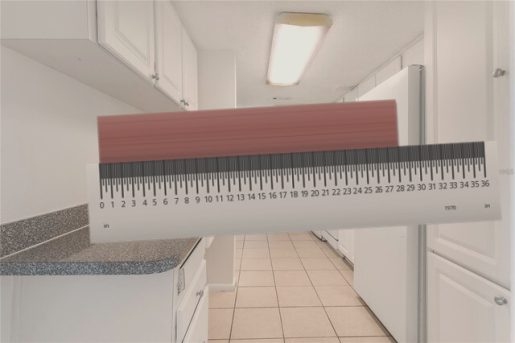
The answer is 28 in
